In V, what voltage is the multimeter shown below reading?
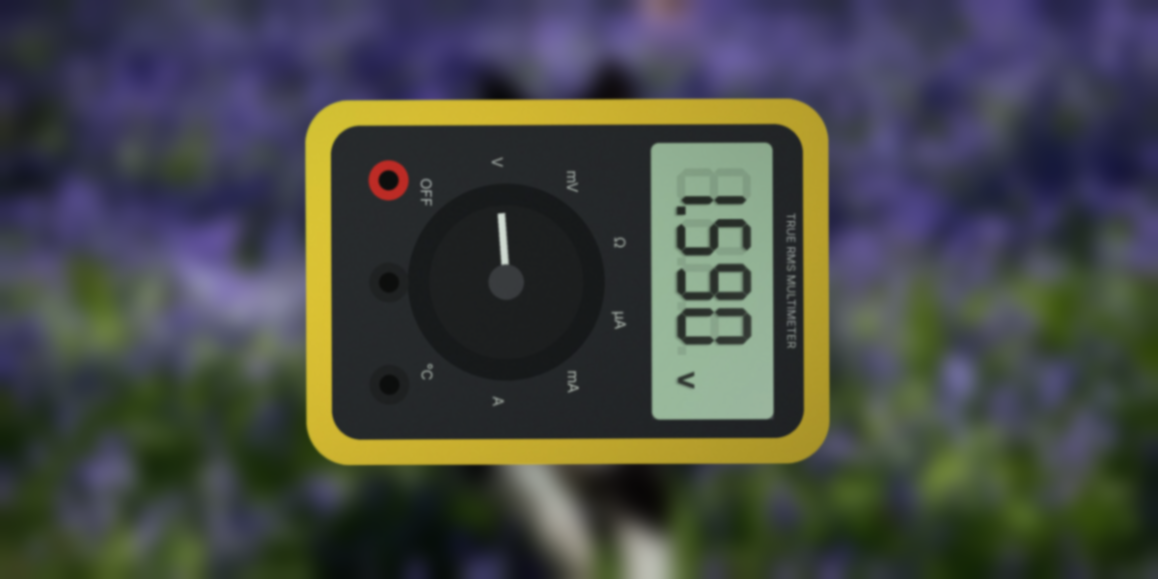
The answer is 1.590 V
